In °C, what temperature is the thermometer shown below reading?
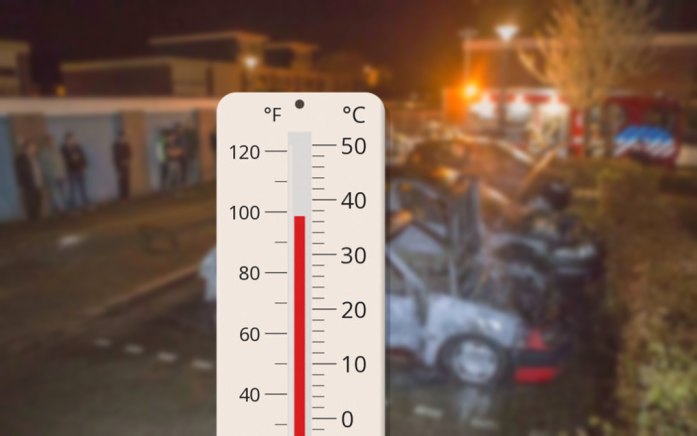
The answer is 37 °C
